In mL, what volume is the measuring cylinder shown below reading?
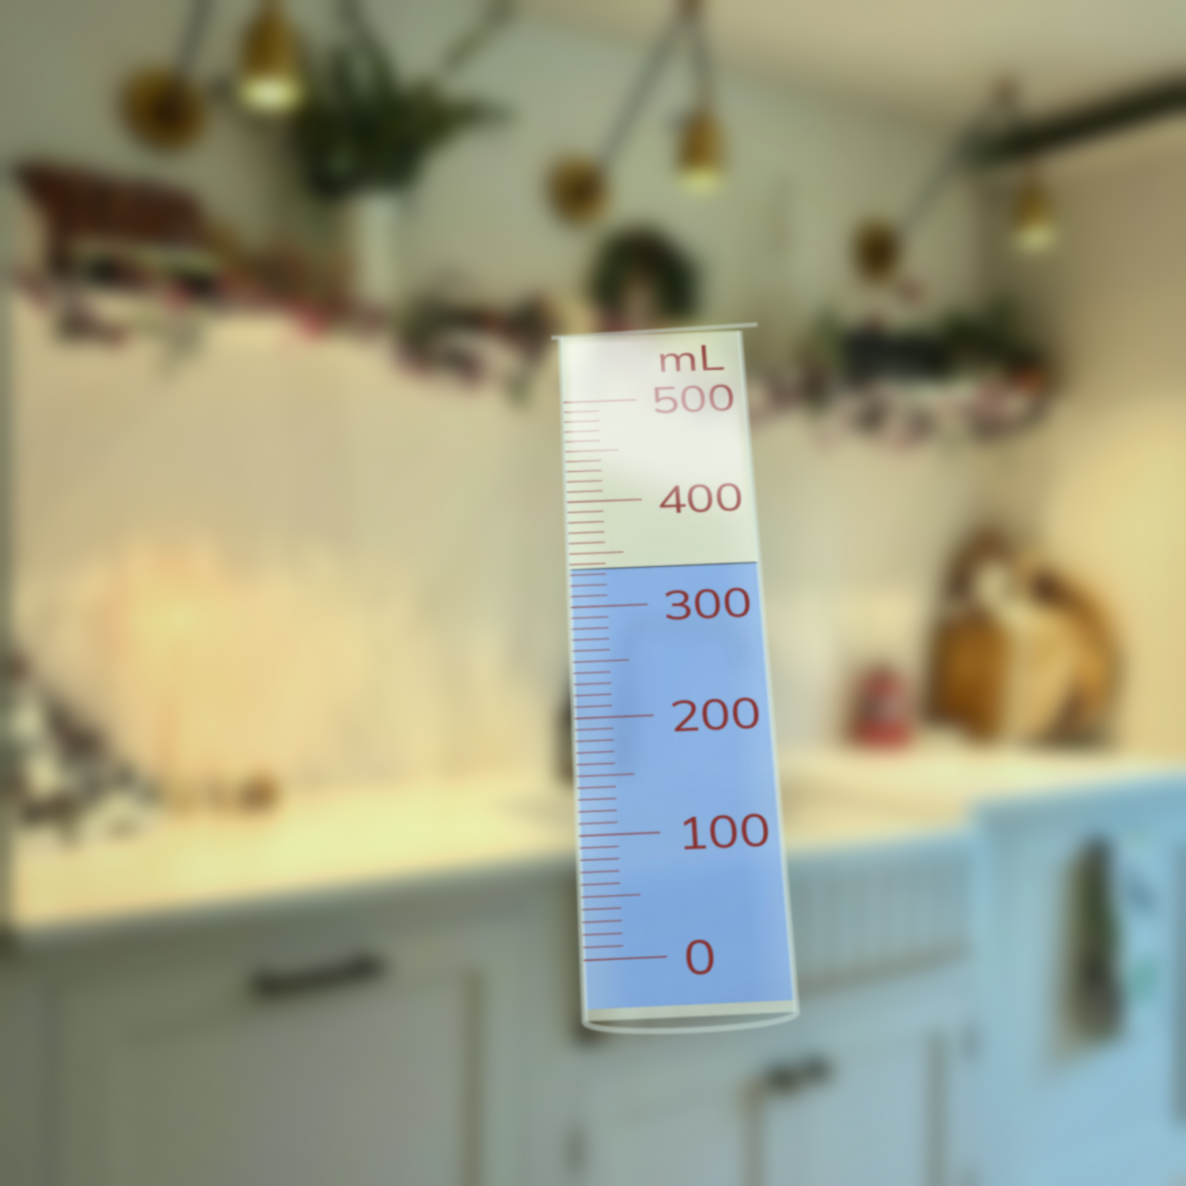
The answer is 335 mL
